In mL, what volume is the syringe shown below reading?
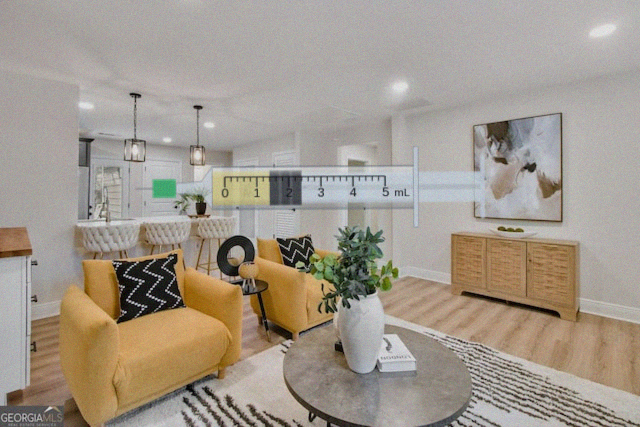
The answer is 1.4 mL
